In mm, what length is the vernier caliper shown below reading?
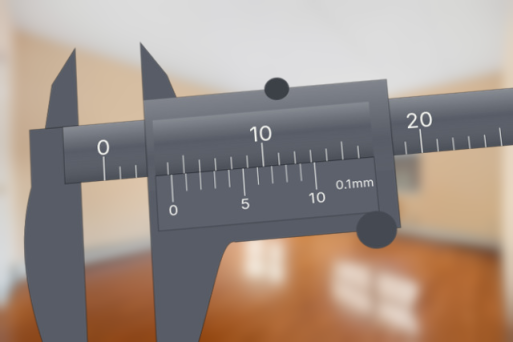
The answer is 4.2 mm
